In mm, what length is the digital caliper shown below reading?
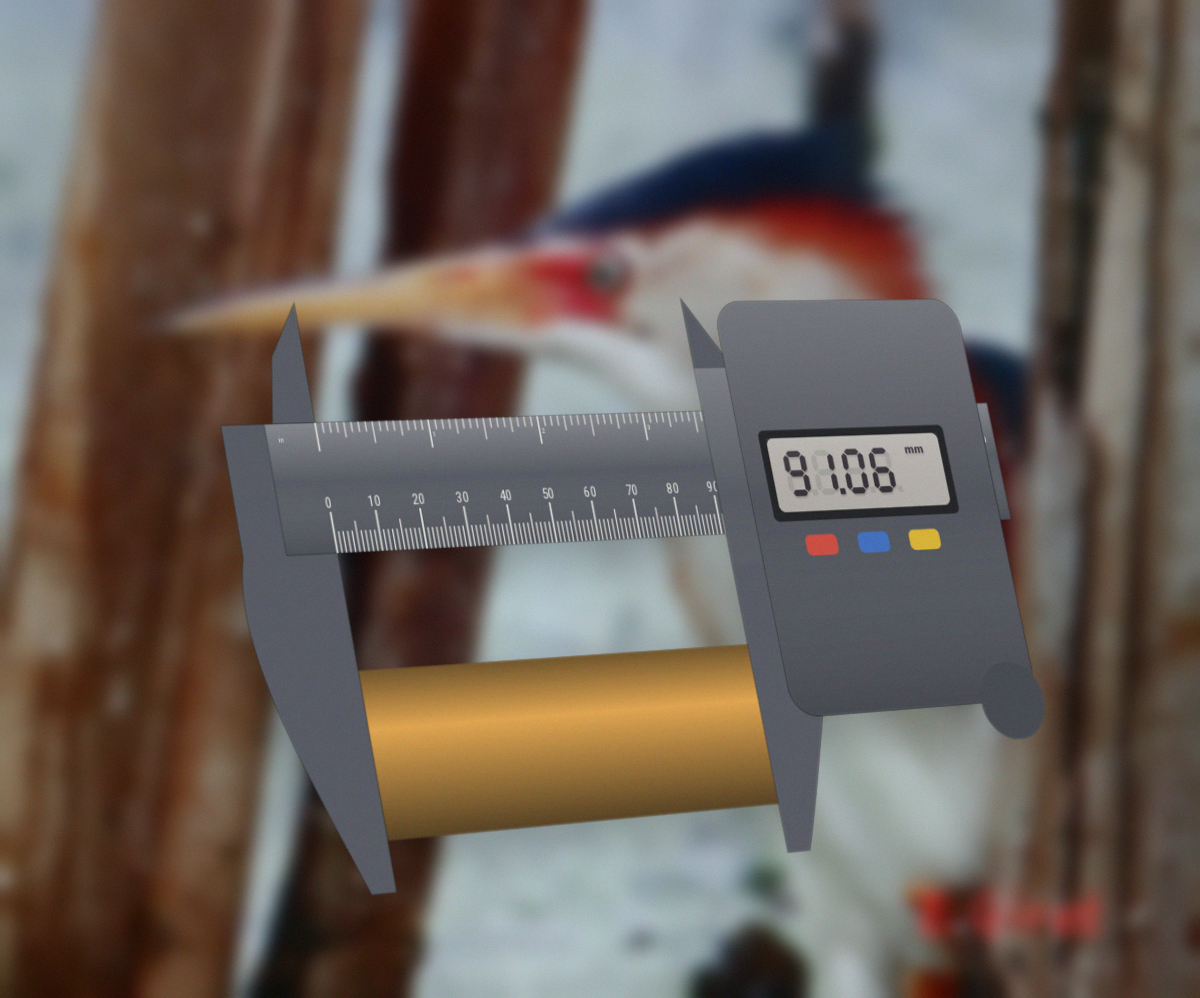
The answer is 91.06 mm
